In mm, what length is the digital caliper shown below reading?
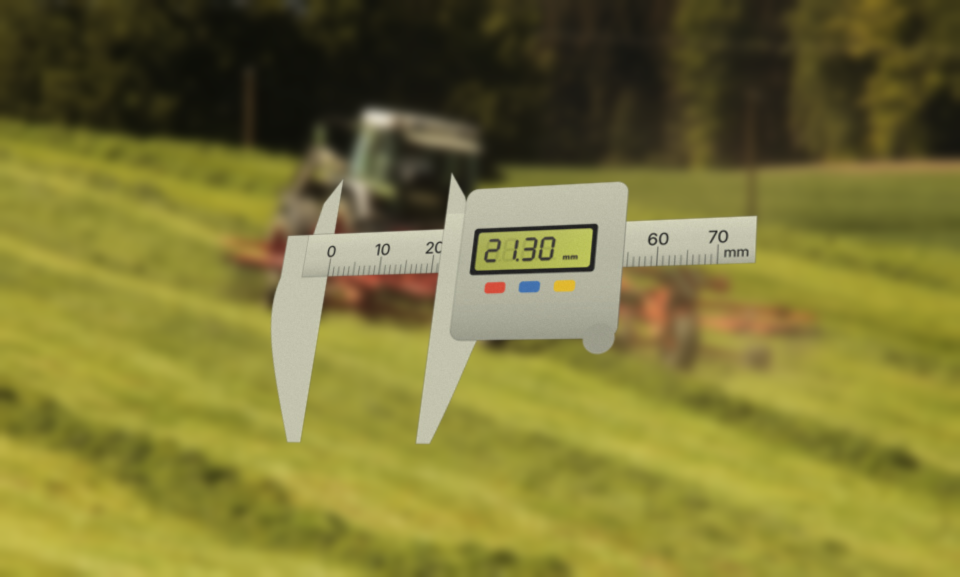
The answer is 21.30 mm
